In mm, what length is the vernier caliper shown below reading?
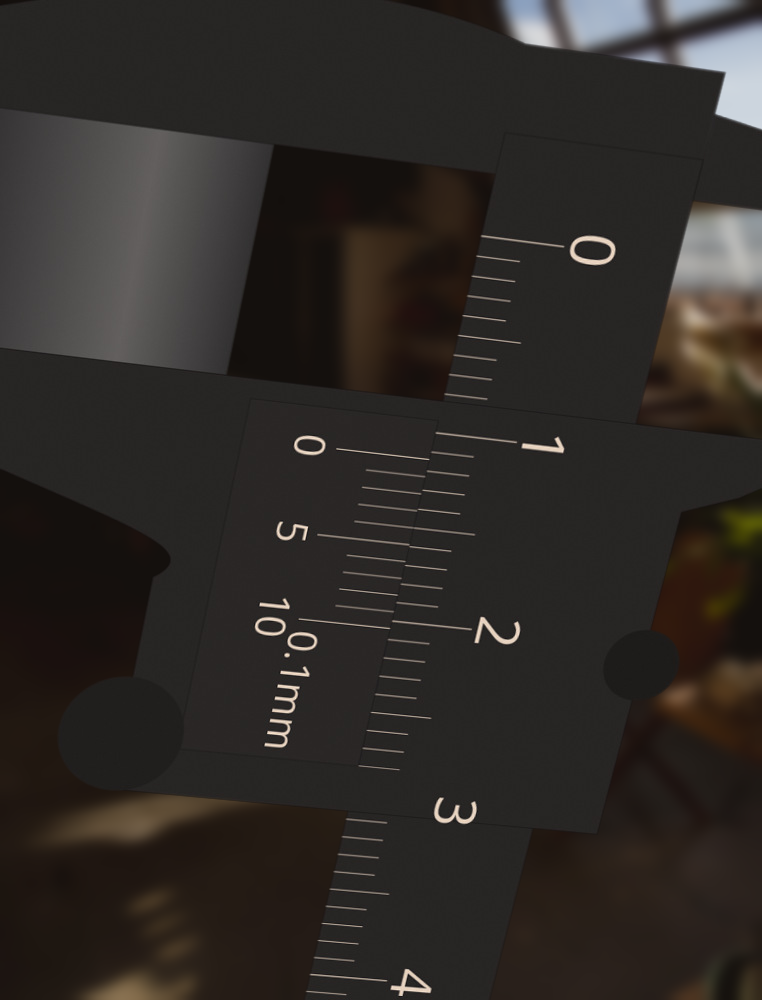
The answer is 11.4 mm
